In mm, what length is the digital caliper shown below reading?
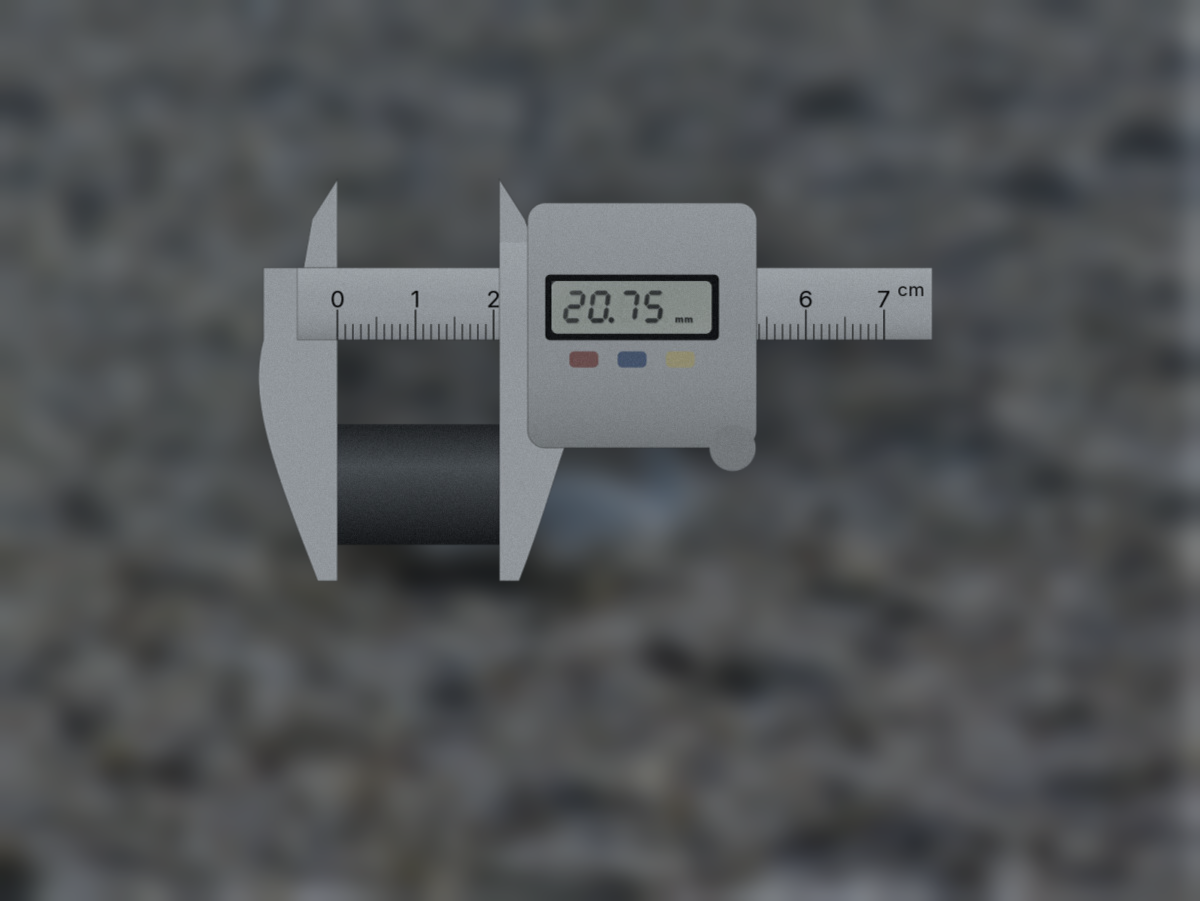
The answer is 20.75 mm
